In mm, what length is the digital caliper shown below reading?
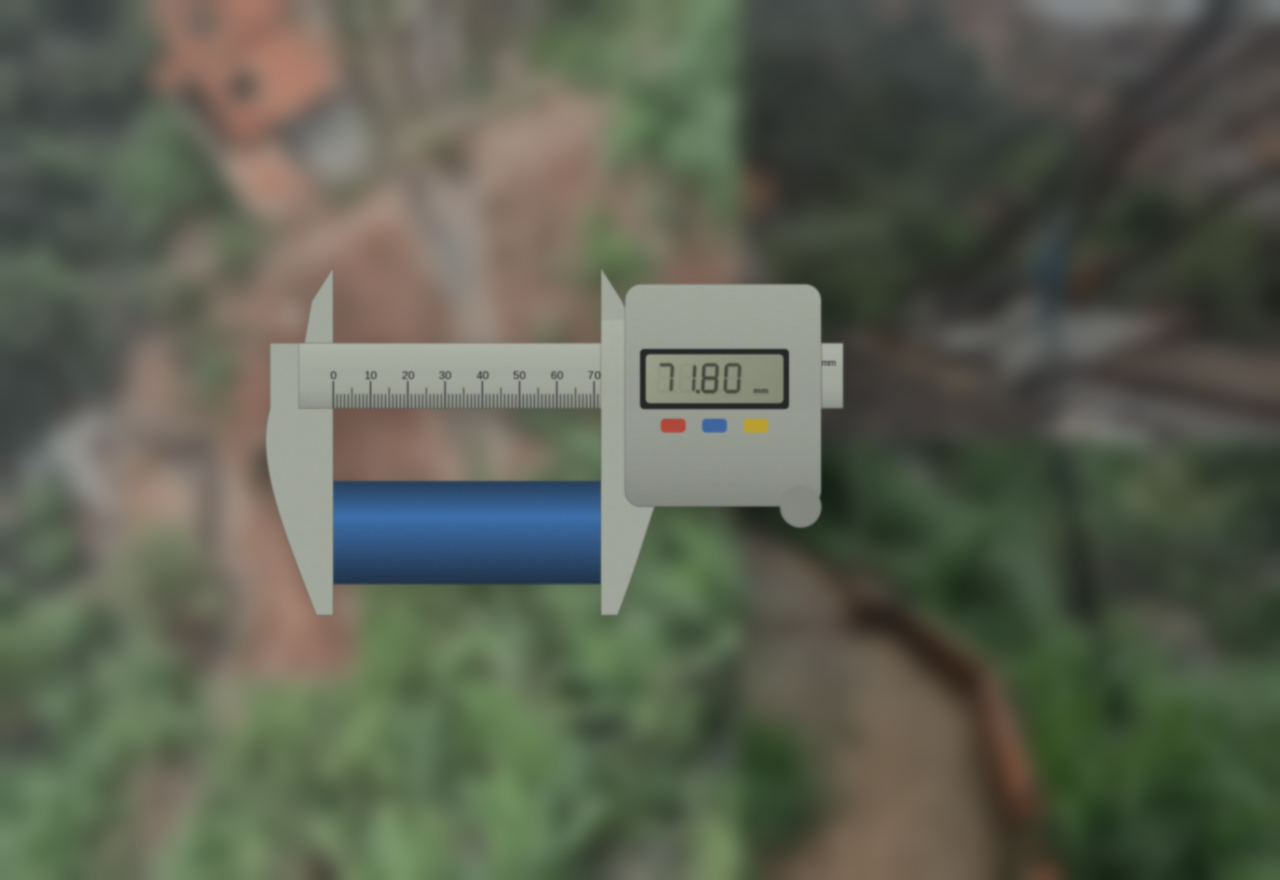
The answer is 71.80 mm
